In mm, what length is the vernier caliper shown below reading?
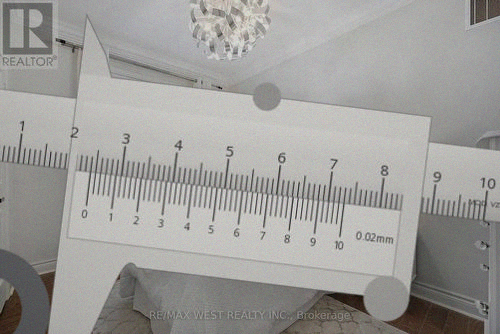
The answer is 24.0 mm
